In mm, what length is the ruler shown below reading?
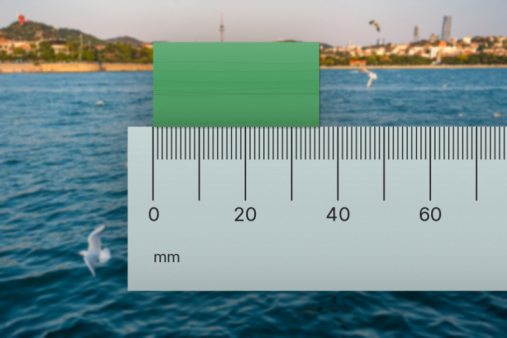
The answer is 36 mm
